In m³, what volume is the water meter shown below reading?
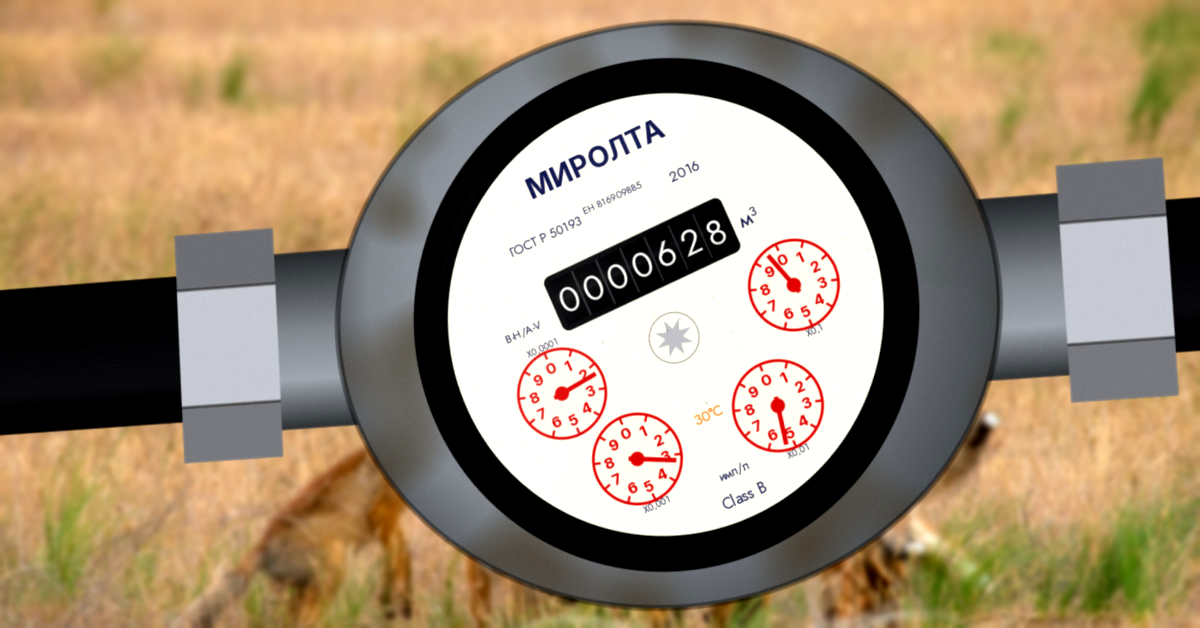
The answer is 627.9532 m³
